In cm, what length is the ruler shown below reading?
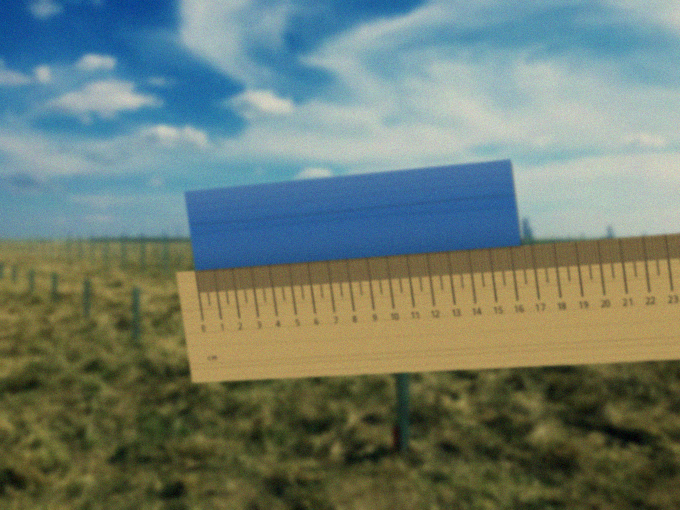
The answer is 16.5 cm
